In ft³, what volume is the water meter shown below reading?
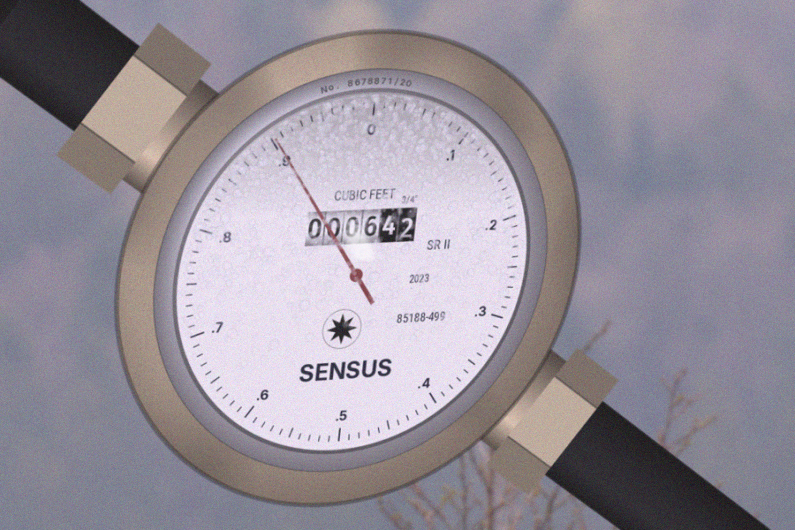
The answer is 641.90 ft³
